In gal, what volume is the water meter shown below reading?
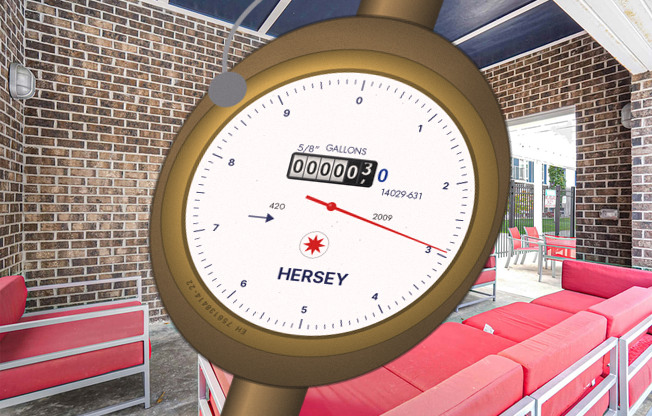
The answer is 32.9 gal
